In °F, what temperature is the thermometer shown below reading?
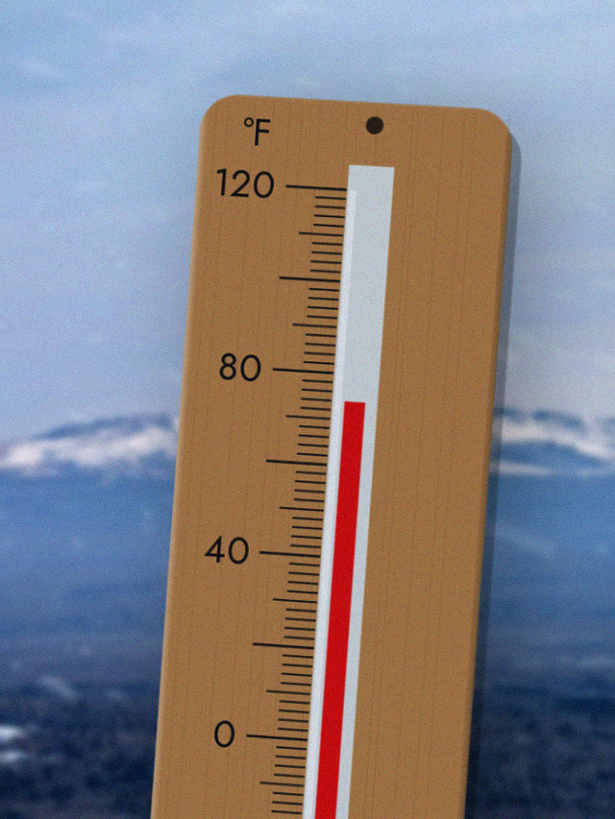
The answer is 74 °F
